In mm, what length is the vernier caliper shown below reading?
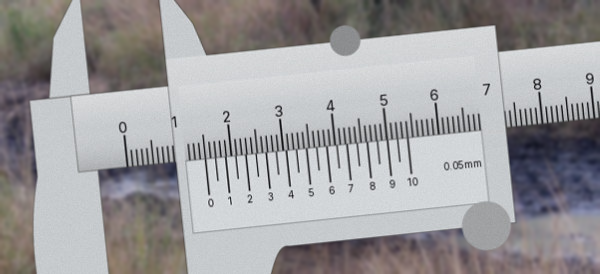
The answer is 15.0 mm
